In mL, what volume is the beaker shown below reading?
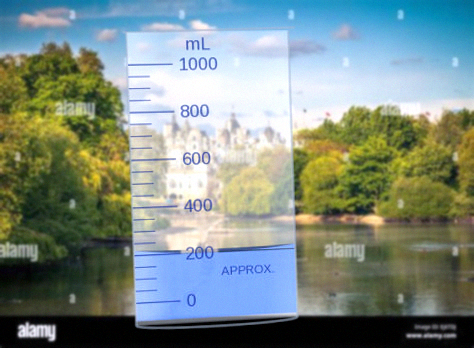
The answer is 200 mL
